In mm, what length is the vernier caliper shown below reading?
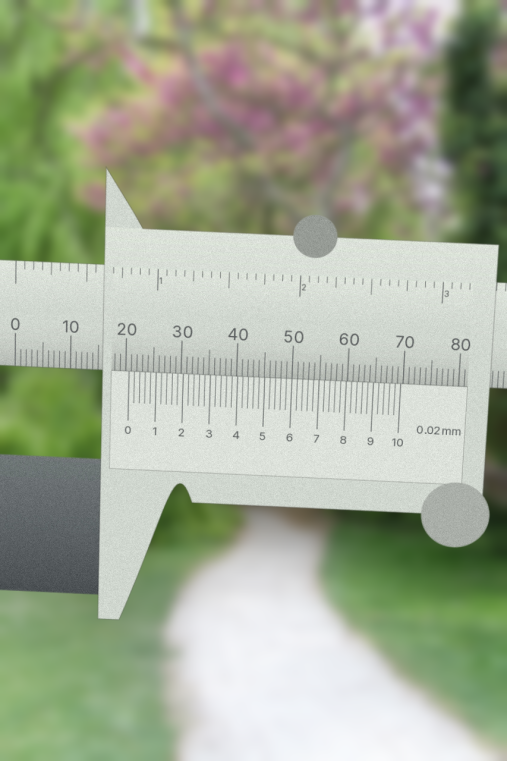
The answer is 20.6 mm
